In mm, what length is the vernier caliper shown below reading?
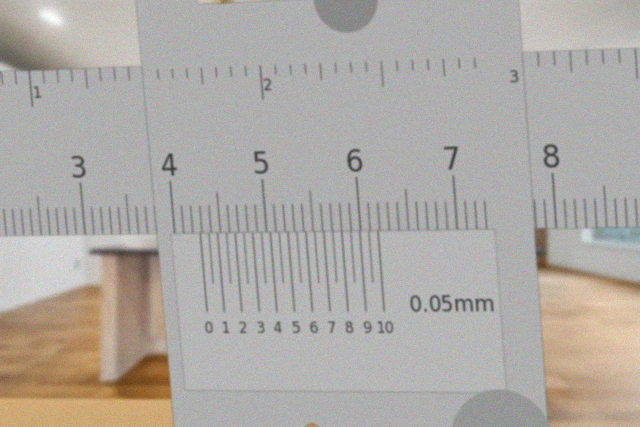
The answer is 42.8 mm
